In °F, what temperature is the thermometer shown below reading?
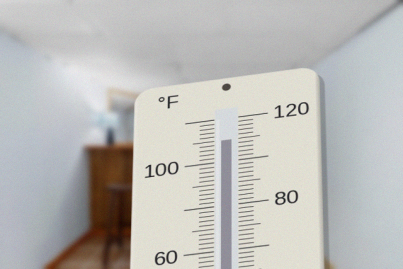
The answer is 110 °F
